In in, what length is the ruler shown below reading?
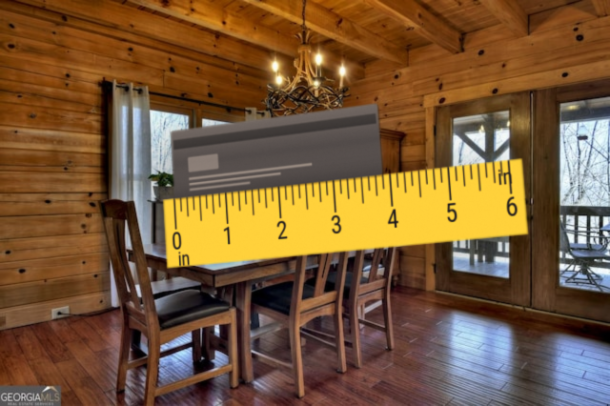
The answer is 3.875 in
